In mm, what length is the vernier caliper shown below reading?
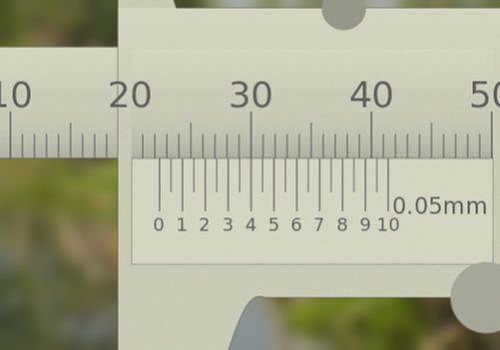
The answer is 22.4 mm
